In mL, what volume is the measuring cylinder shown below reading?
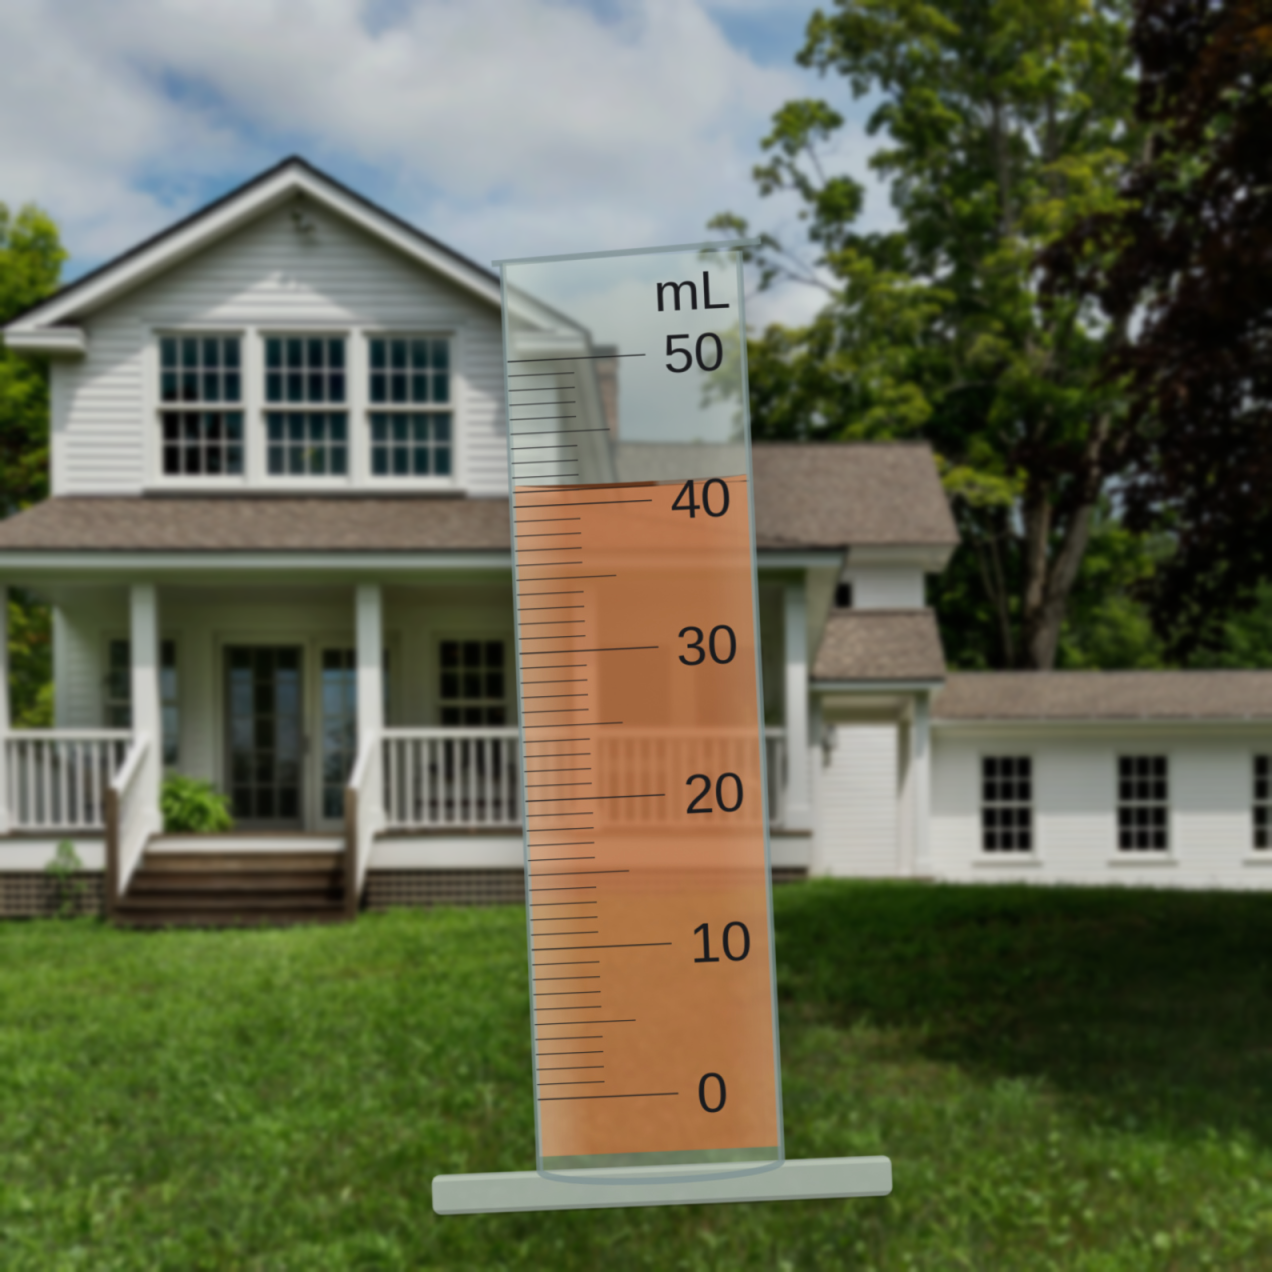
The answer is 41 mL
